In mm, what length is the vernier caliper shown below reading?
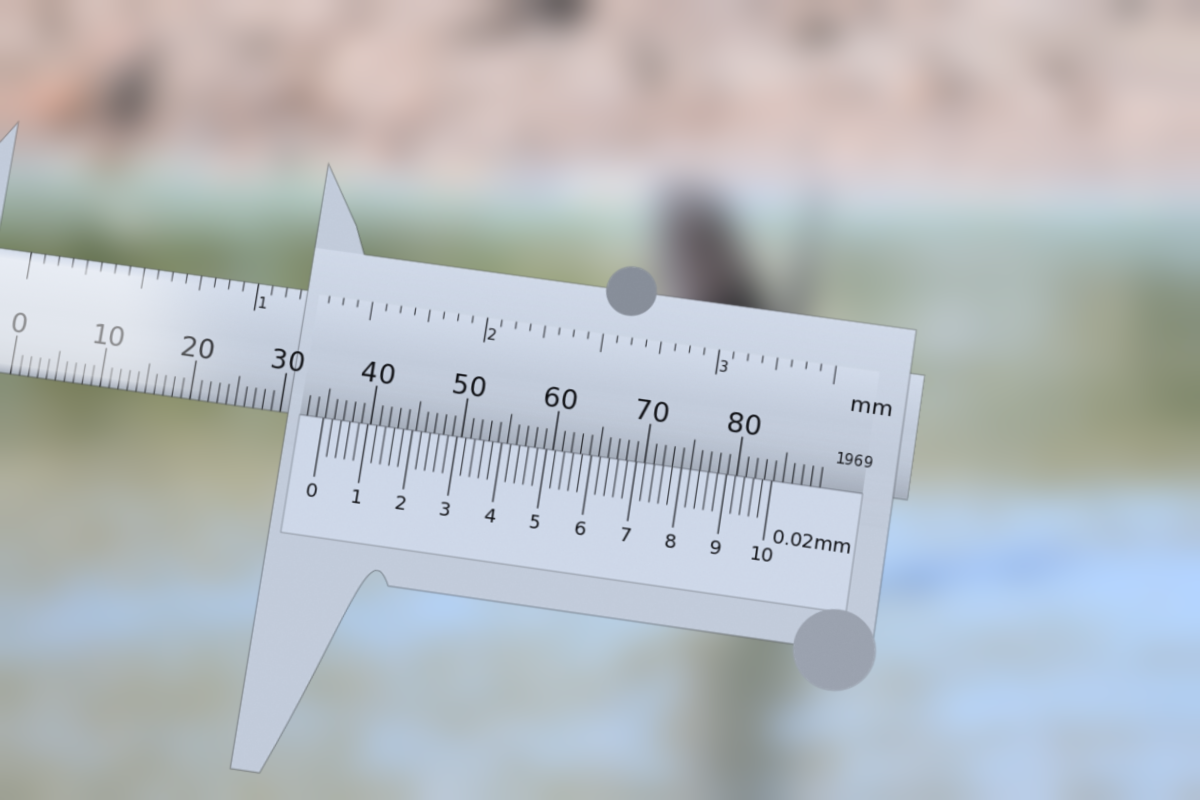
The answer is 34.8 mm
